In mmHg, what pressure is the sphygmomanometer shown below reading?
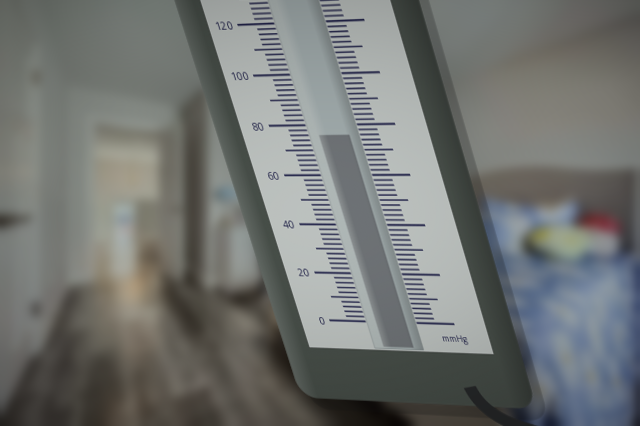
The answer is 76 mmHg
